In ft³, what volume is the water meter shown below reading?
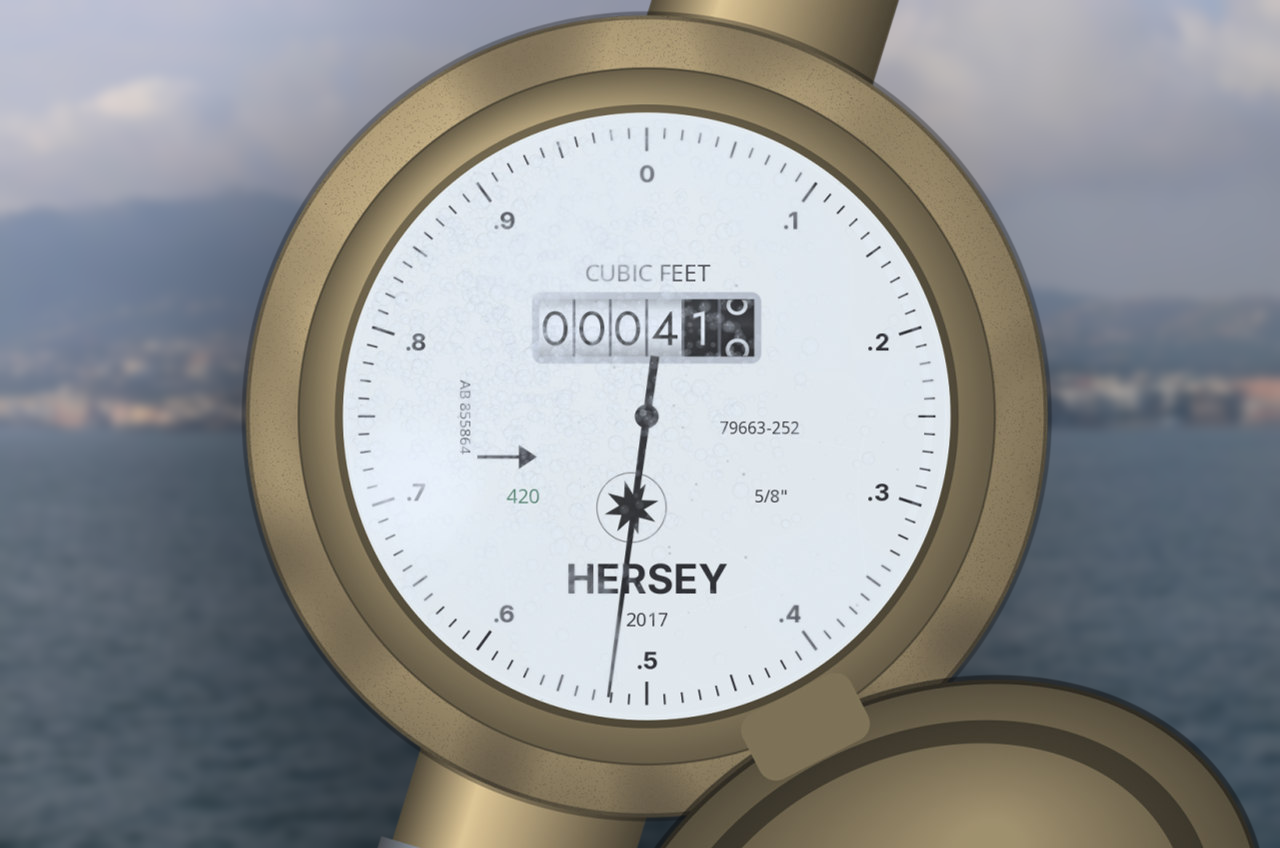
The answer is 418.52 ft³
